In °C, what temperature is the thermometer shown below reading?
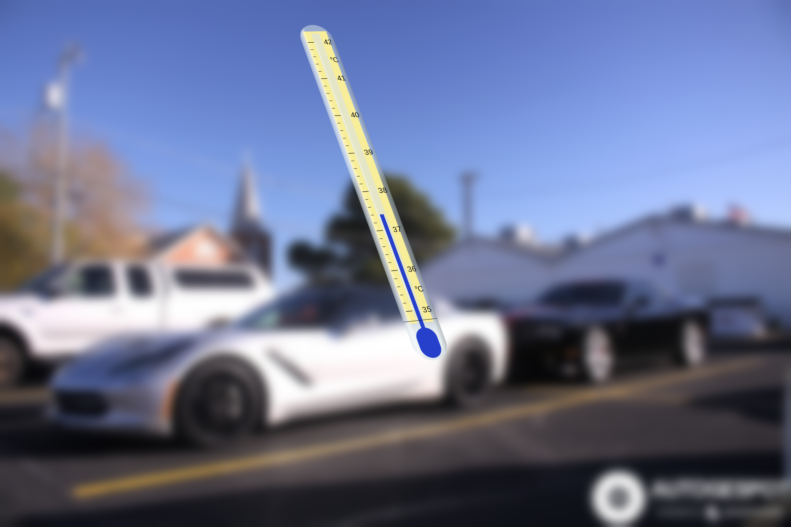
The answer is 37.4 °C
